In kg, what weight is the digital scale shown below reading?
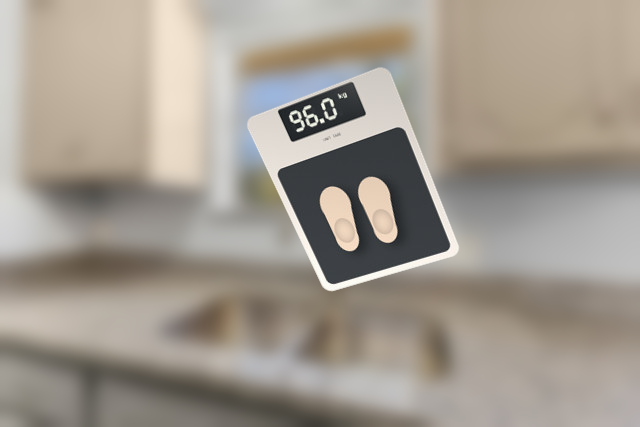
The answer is 96.0 kg
